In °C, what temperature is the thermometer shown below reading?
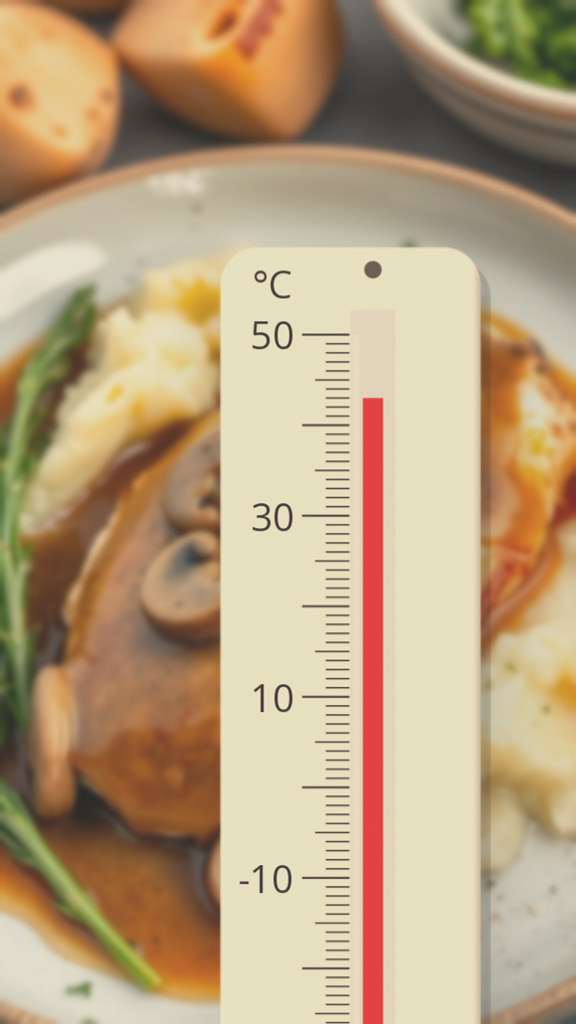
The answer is 43 °C
